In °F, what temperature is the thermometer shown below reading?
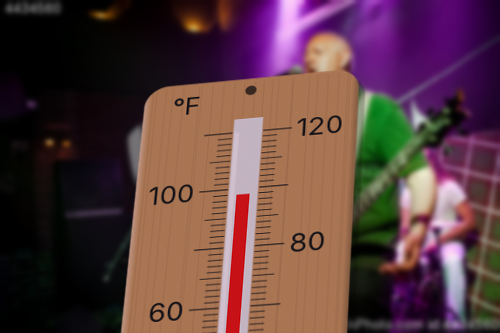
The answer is 98 °F
